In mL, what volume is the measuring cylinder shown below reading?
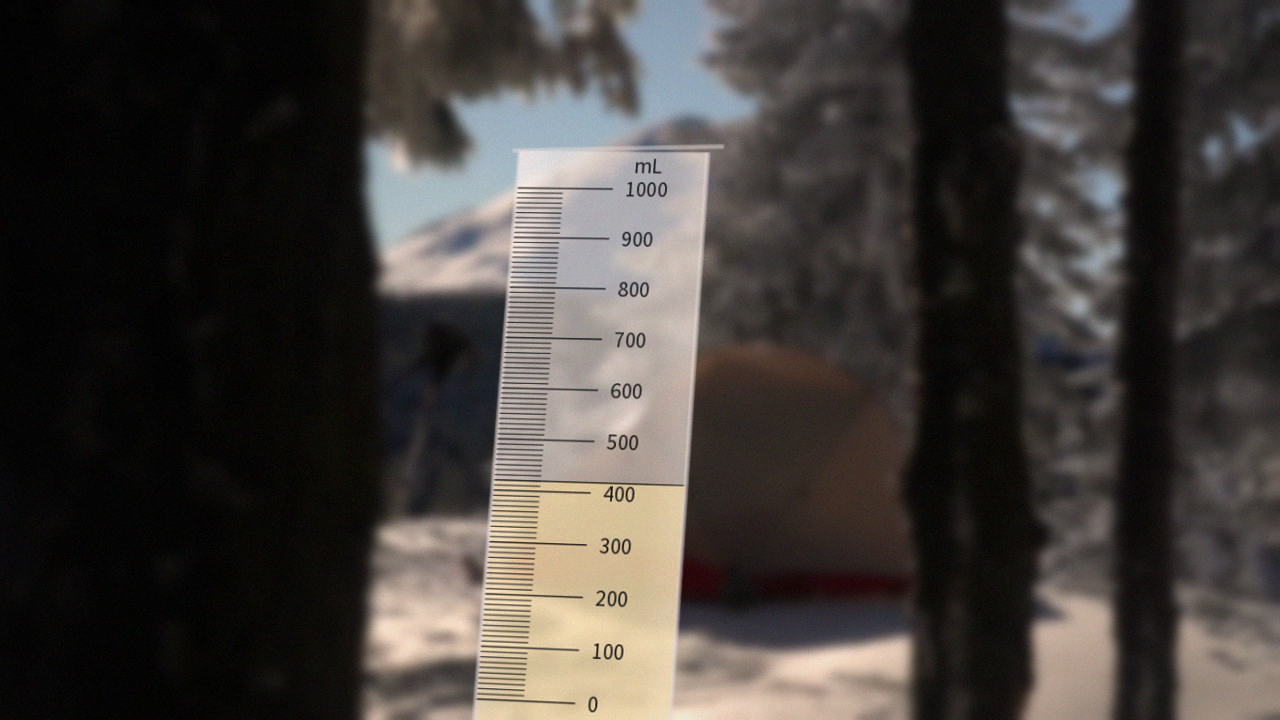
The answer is 420 mL
